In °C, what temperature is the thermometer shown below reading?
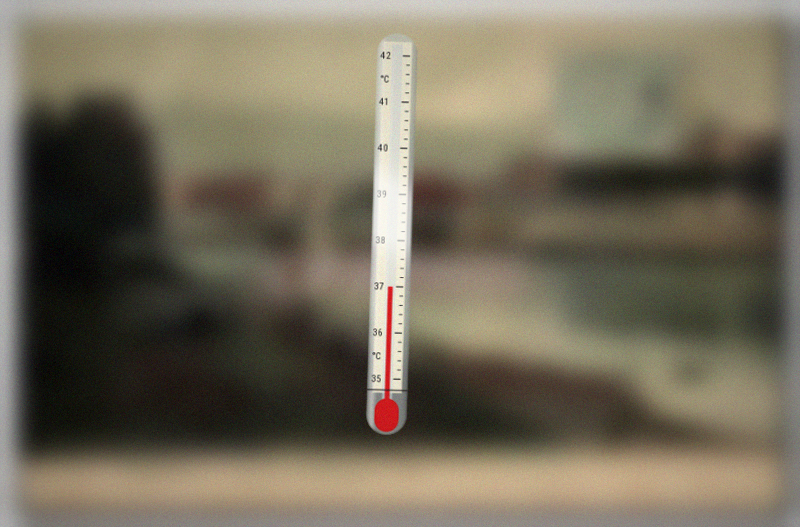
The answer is 37 °C
